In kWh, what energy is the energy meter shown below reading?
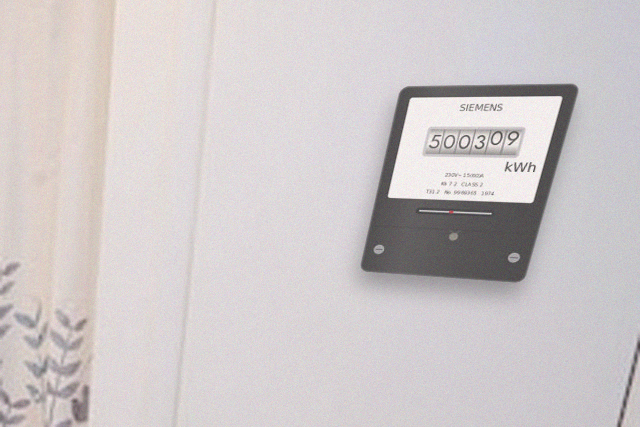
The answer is 500309 kWh
